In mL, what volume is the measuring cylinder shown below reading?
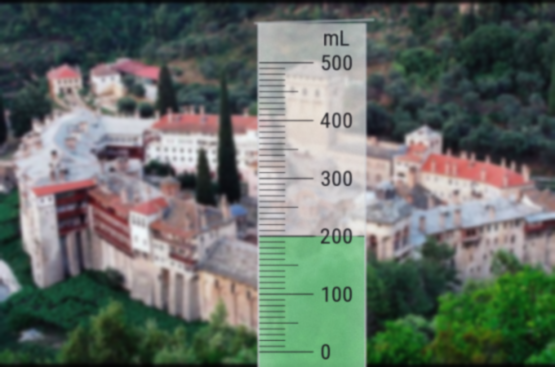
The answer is 200 mL
